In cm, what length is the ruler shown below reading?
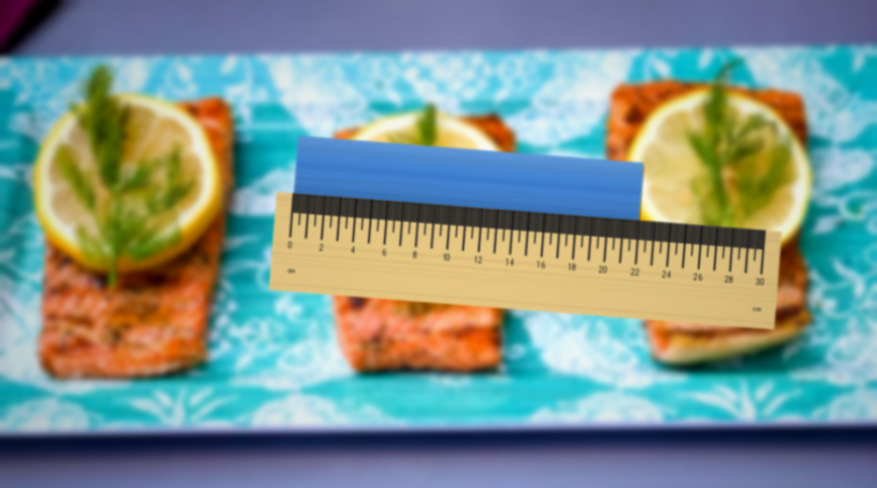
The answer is 22 cm
